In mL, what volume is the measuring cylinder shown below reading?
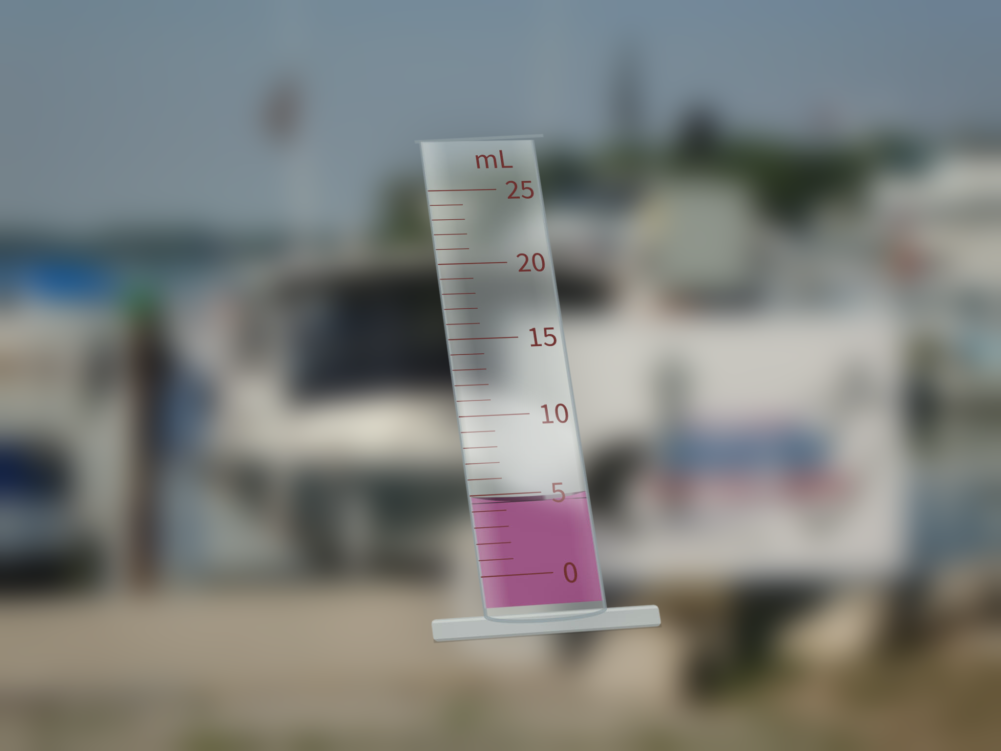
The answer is 4.5 mL
